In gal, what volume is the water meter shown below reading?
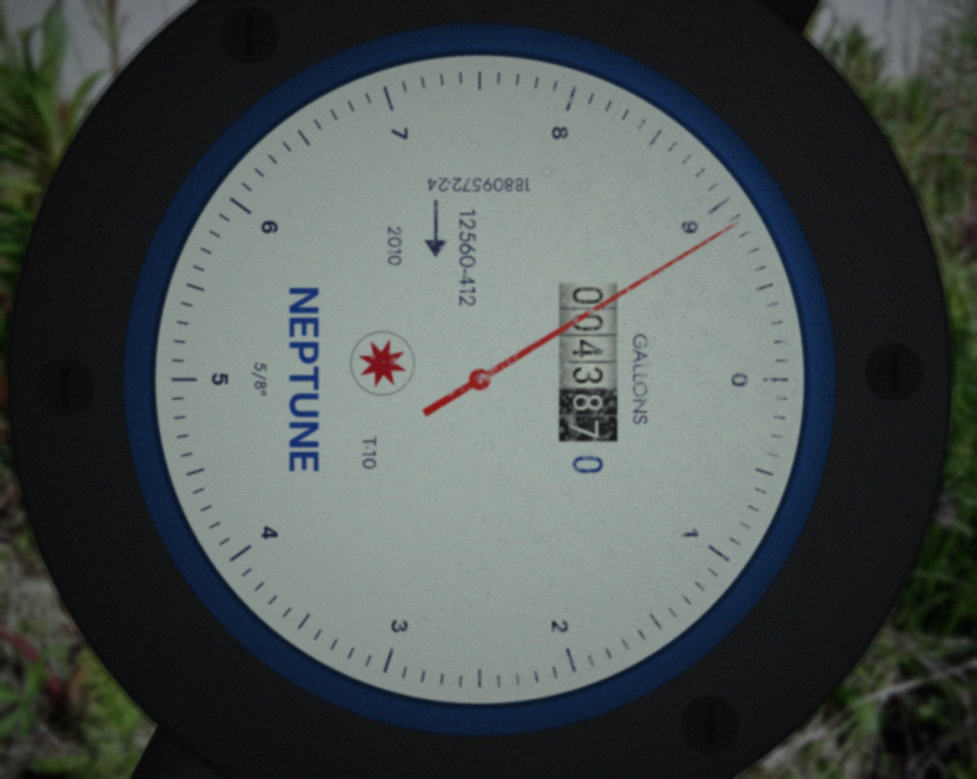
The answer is 43869.1 gal
